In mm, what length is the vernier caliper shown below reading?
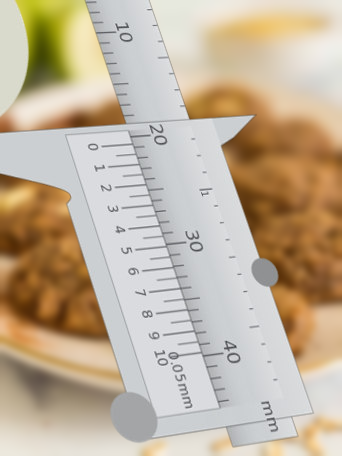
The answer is 20.7 mm
